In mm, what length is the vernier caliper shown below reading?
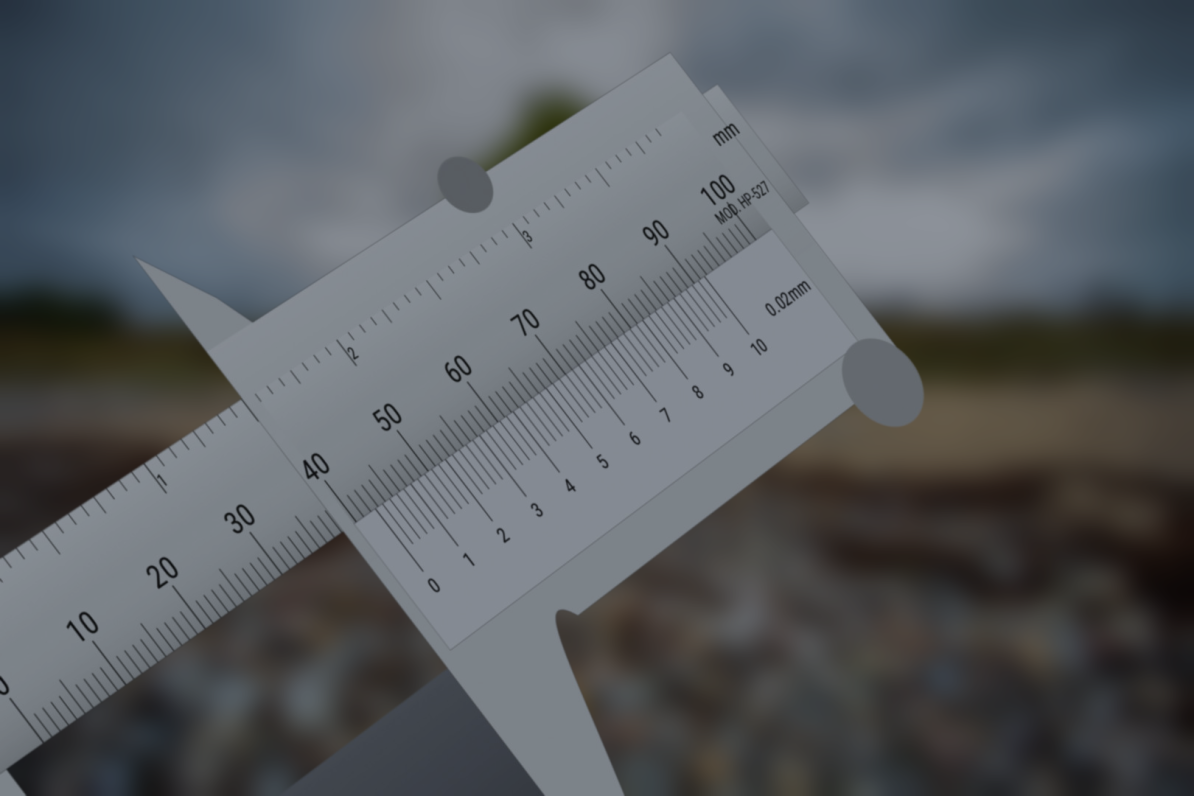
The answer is 42.6 mm
